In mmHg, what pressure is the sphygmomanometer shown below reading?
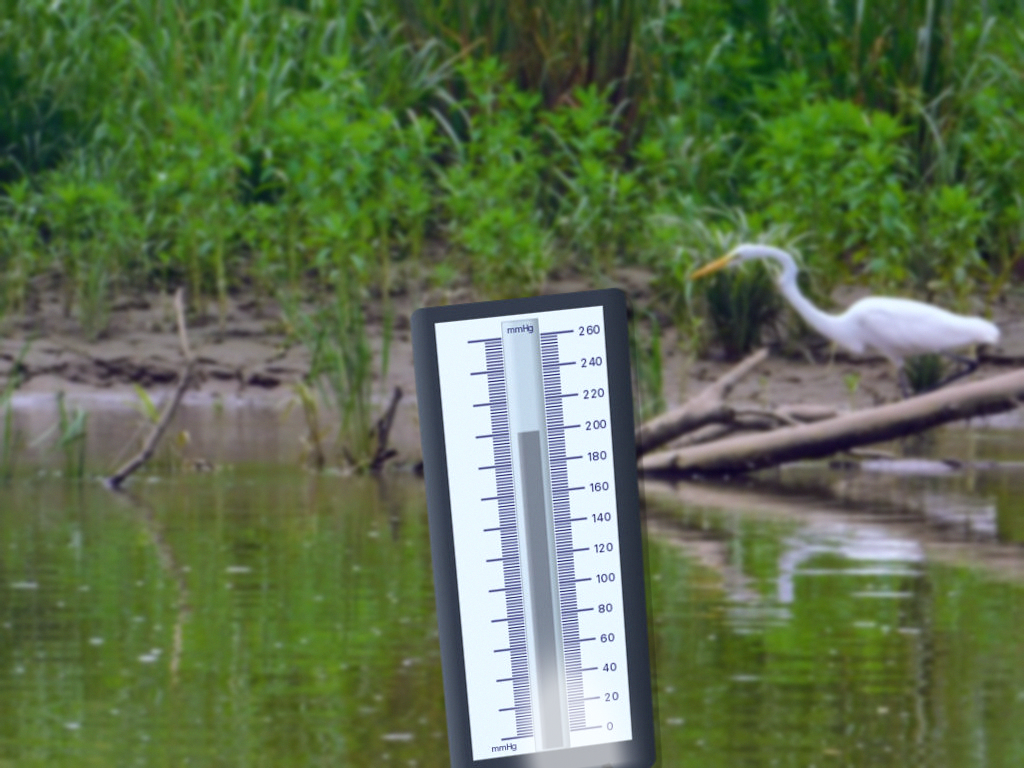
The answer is 200 mmHg
